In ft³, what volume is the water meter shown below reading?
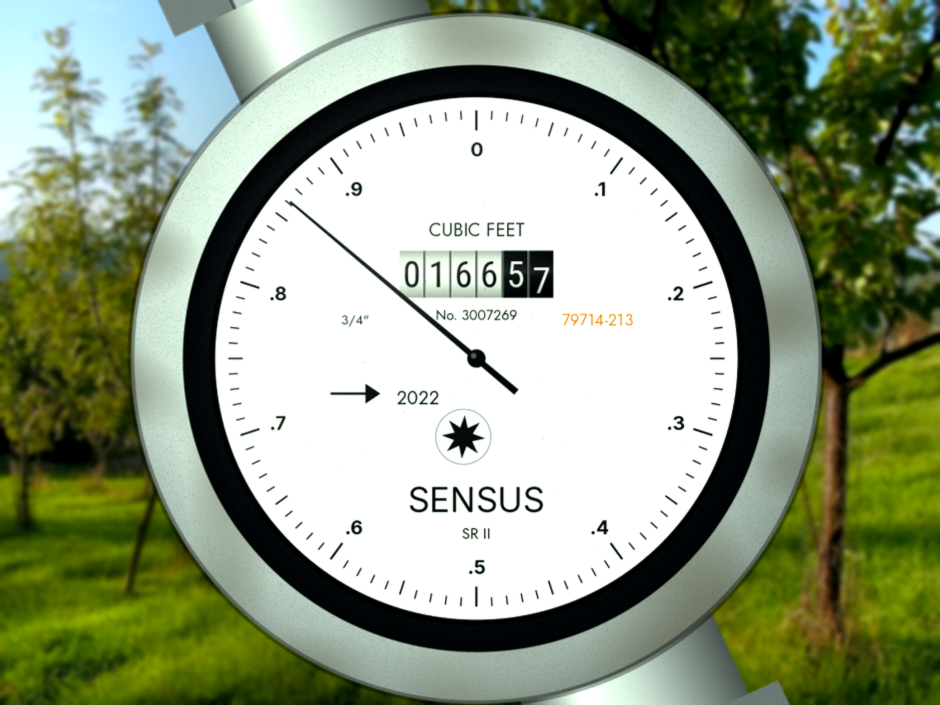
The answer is 16656.86 ft³
